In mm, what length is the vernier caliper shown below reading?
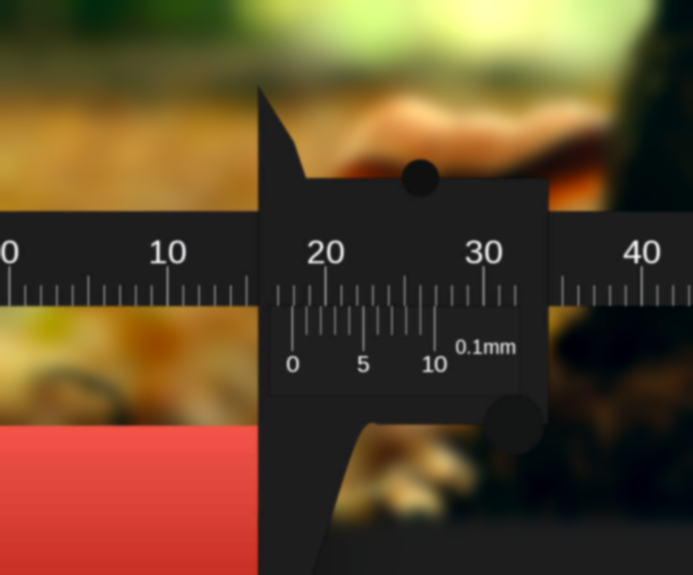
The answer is 17.9 mm
